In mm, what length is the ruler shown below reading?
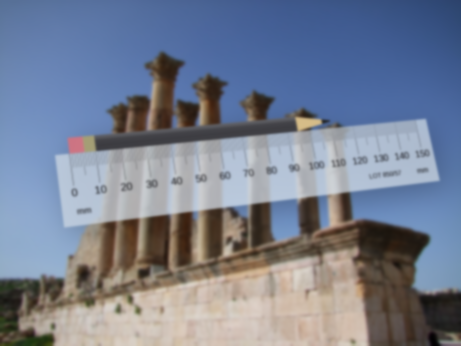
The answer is 110 mm
